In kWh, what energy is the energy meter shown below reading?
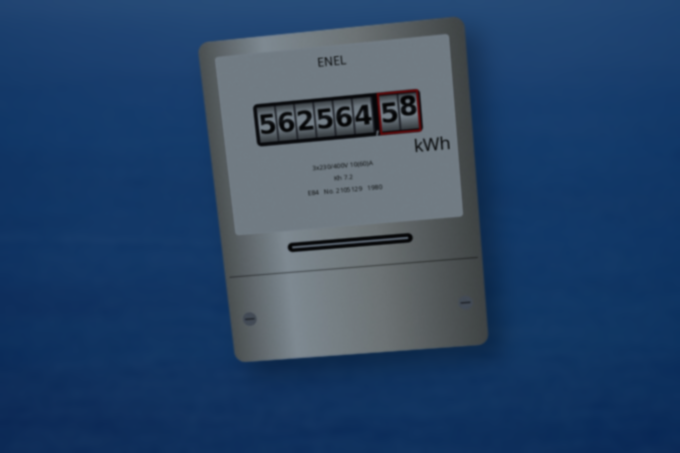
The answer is 562564.58 kWh
